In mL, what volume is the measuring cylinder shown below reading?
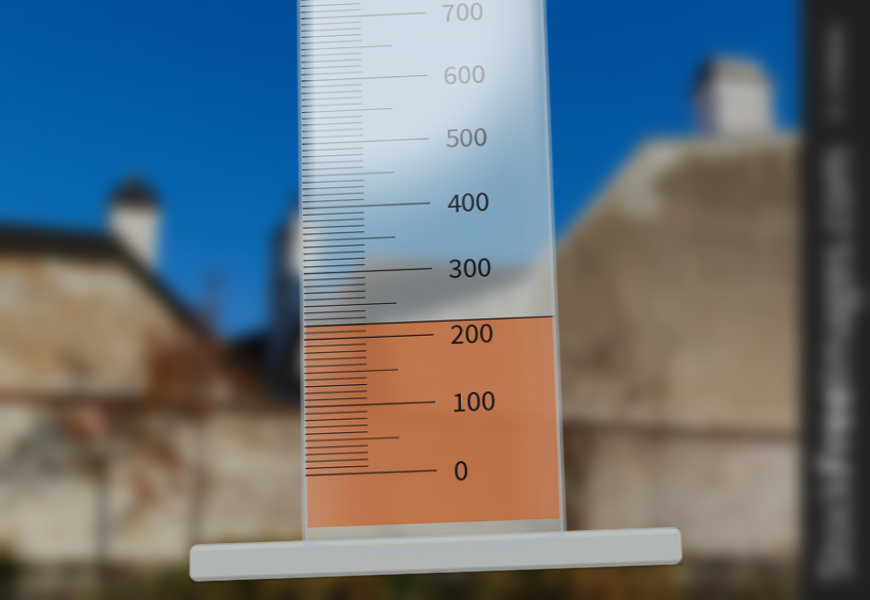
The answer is 220 mL
